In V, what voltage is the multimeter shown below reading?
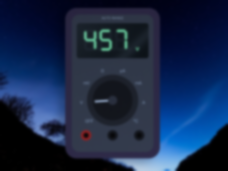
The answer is 457 V
